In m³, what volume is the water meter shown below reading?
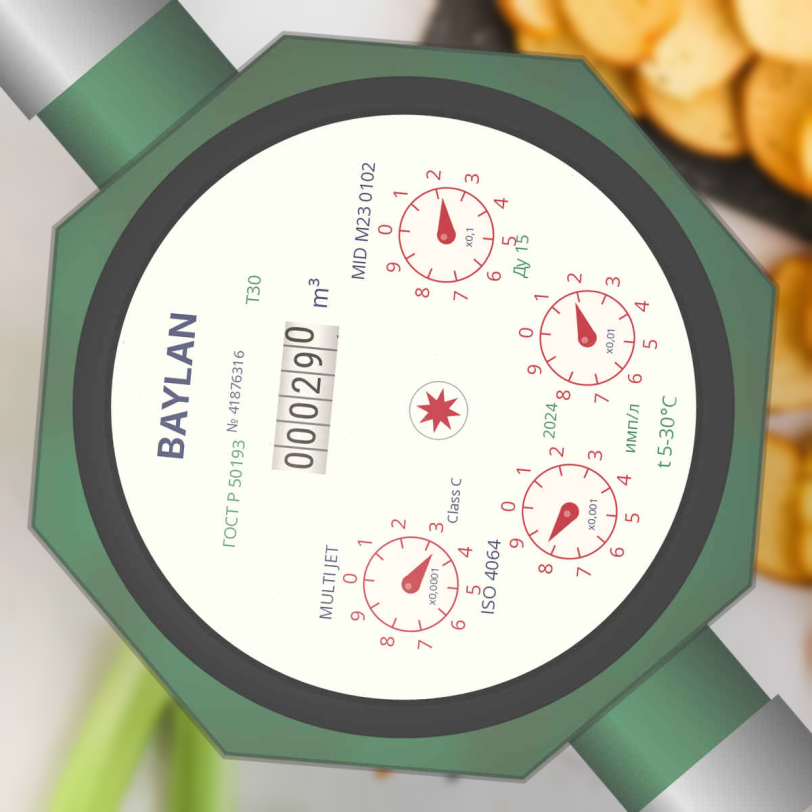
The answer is 290.2183 m³
